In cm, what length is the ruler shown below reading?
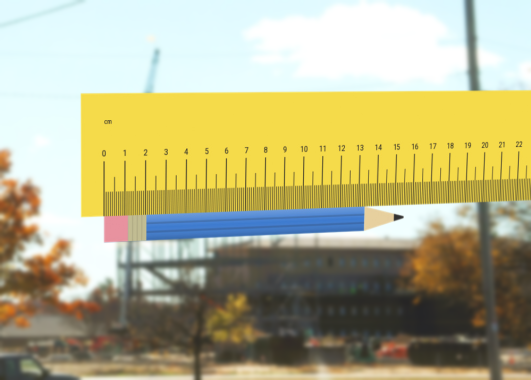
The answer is 15.5 cm
